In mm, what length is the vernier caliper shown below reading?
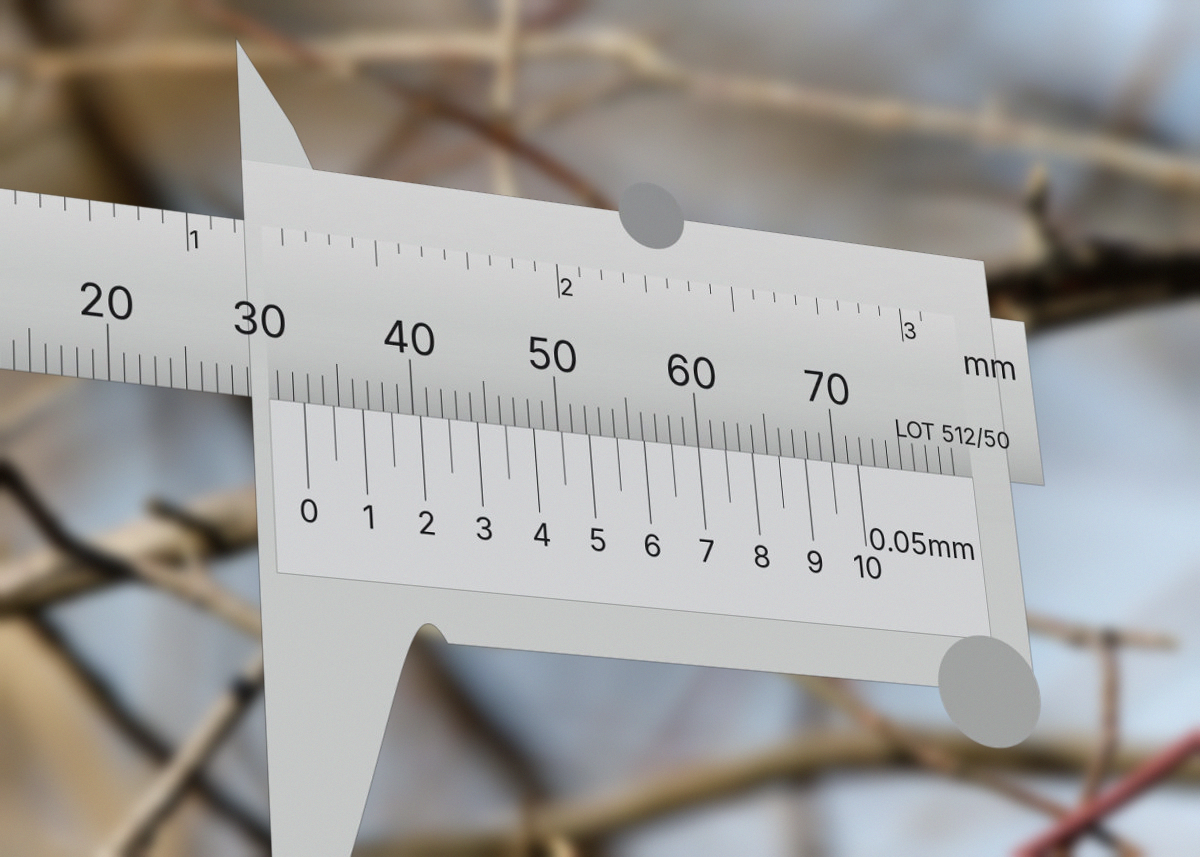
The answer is 32.7 mm
